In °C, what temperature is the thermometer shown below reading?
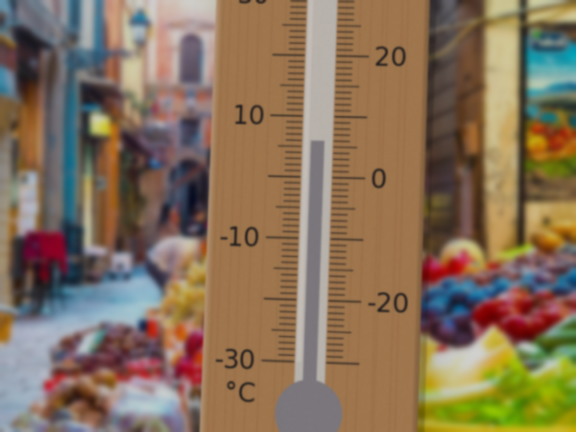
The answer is 6 °C
